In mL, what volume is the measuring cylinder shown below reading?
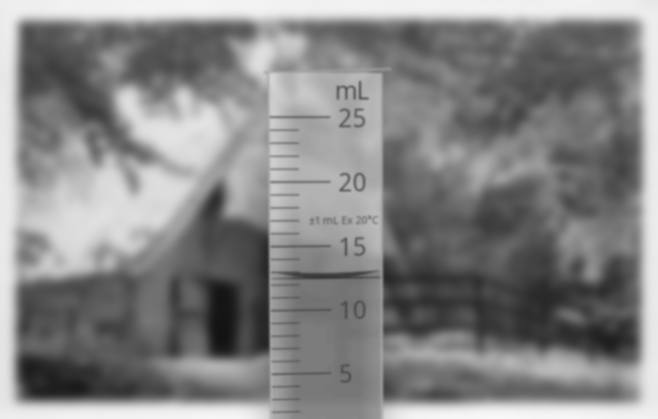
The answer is 12.5 mL
